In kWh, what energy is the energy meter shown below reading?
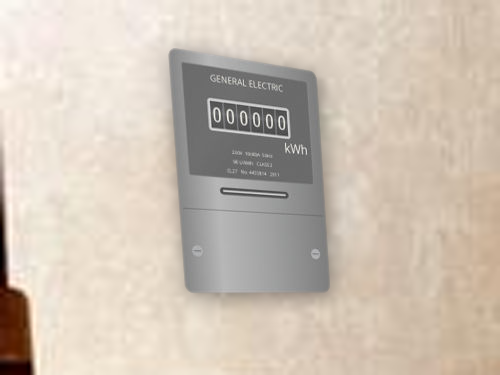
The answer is 0 kWh
